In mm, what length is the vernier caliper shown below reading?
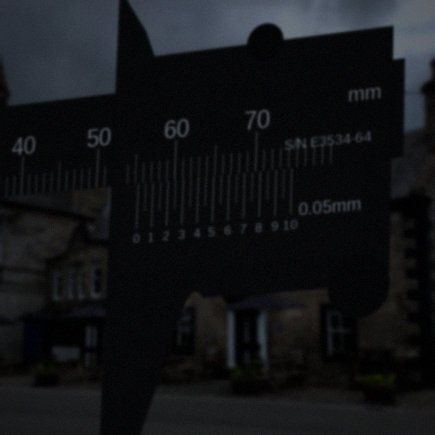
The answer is 55.4 mm
